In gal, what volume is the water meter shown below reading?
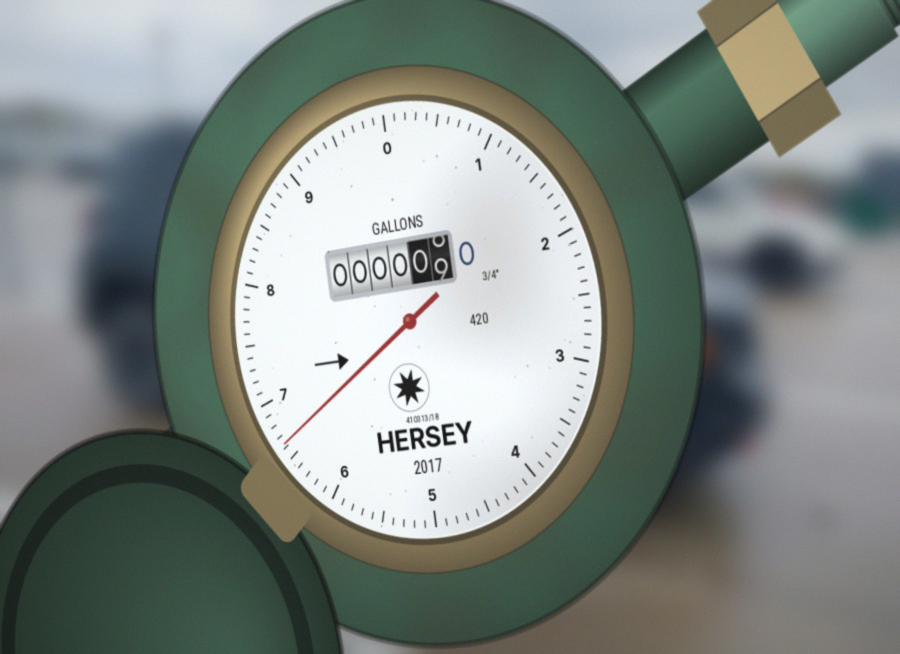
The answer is 86.6 gal
